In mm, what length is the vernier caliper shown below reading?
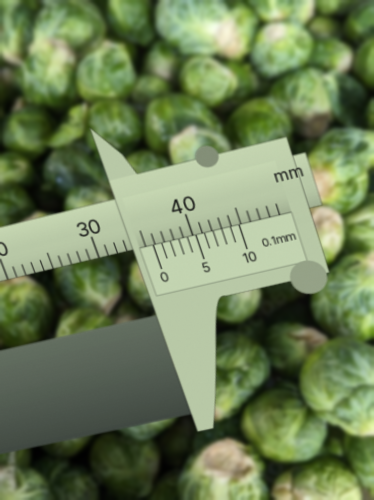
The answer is 35.8 mm
